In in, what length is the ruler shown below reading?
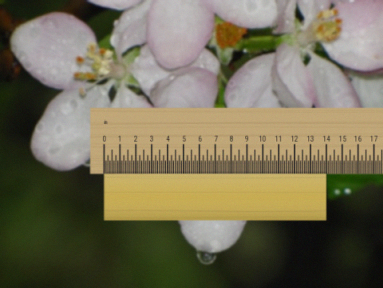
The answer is 14 in
